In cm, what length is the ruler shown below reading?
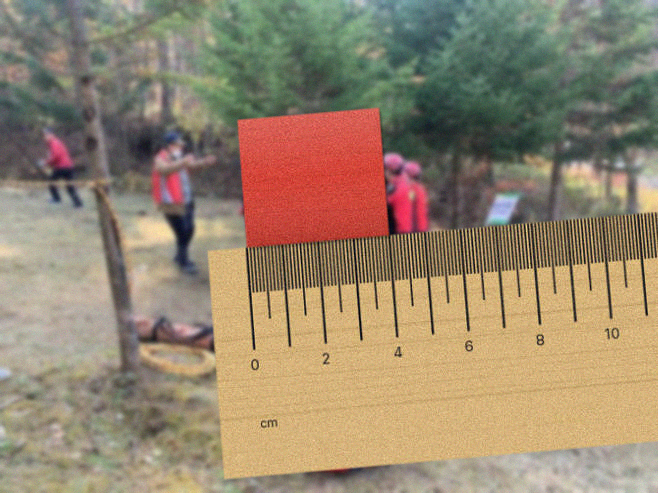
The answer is 4 cm
